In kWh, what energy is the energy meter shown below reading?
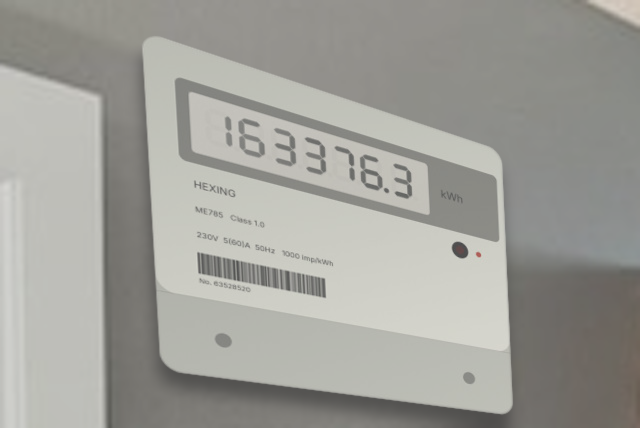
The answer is 163376.3 kWh
